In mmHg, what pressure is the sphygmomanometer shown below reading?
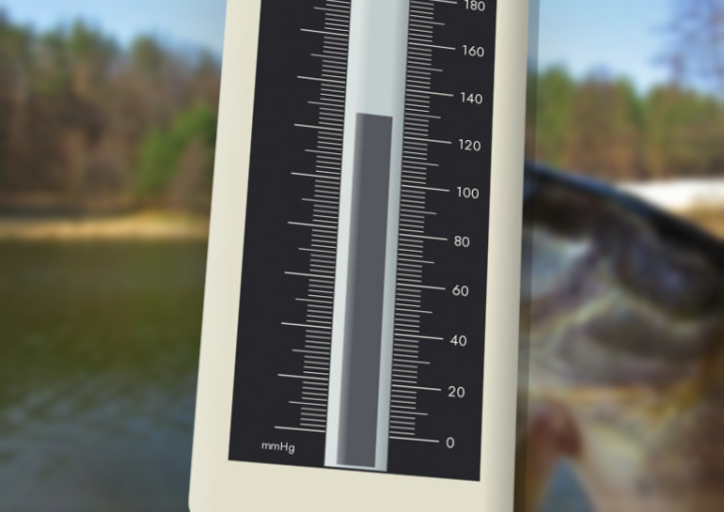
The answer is 128 mmHg
